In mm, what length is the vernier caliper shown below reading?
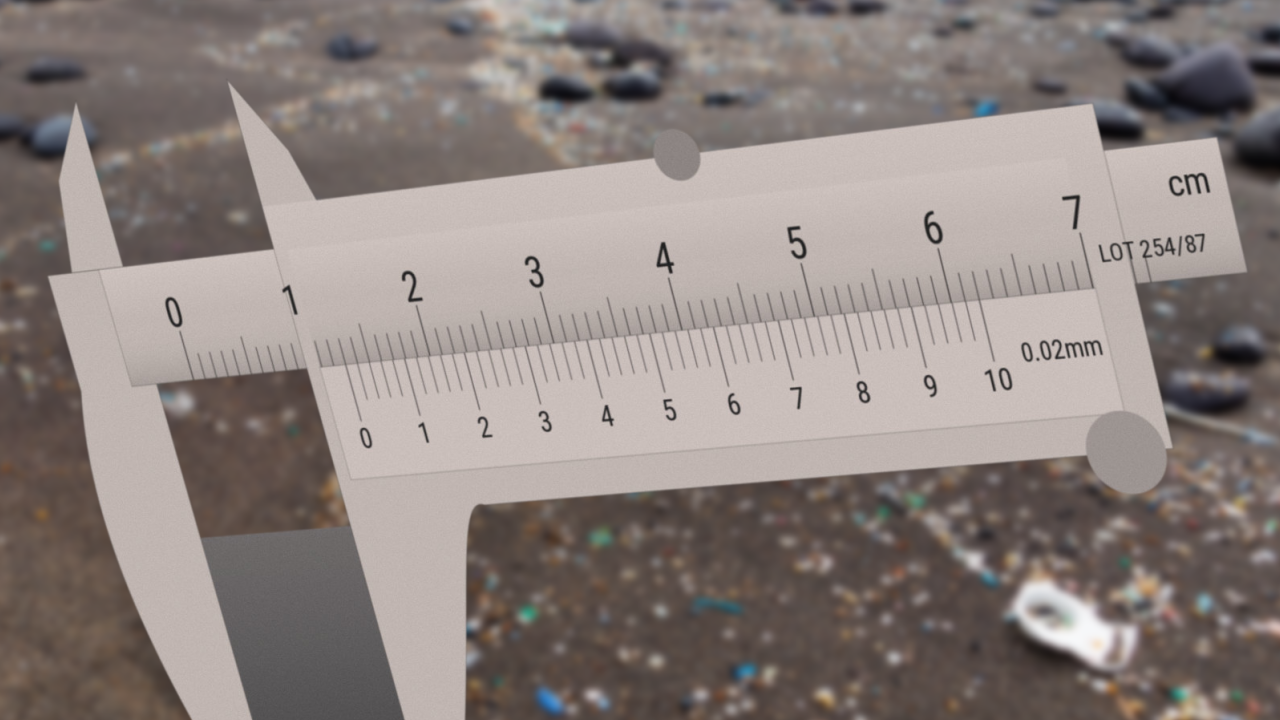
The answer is 13.0 mm
